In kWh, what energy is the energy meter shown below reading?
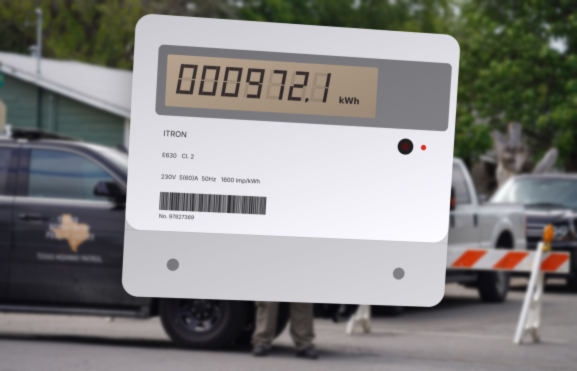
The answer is 972.1 kWh
